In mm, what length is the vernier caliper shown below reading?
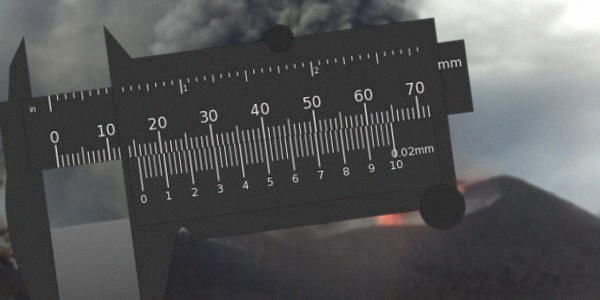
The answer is 15.5 mm
